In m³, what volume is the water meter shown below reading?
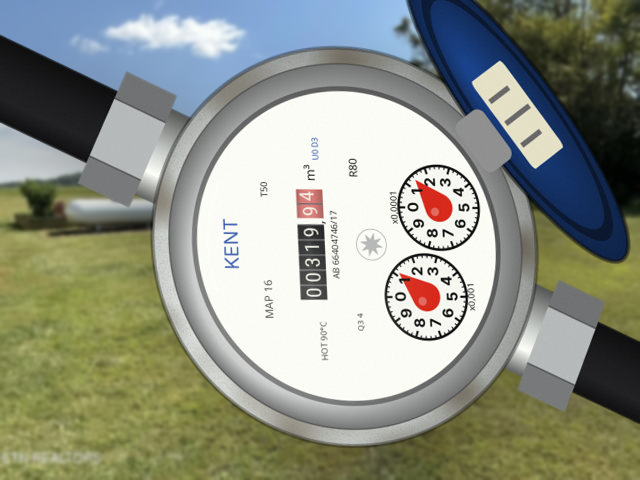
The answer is 319.9411 m³
